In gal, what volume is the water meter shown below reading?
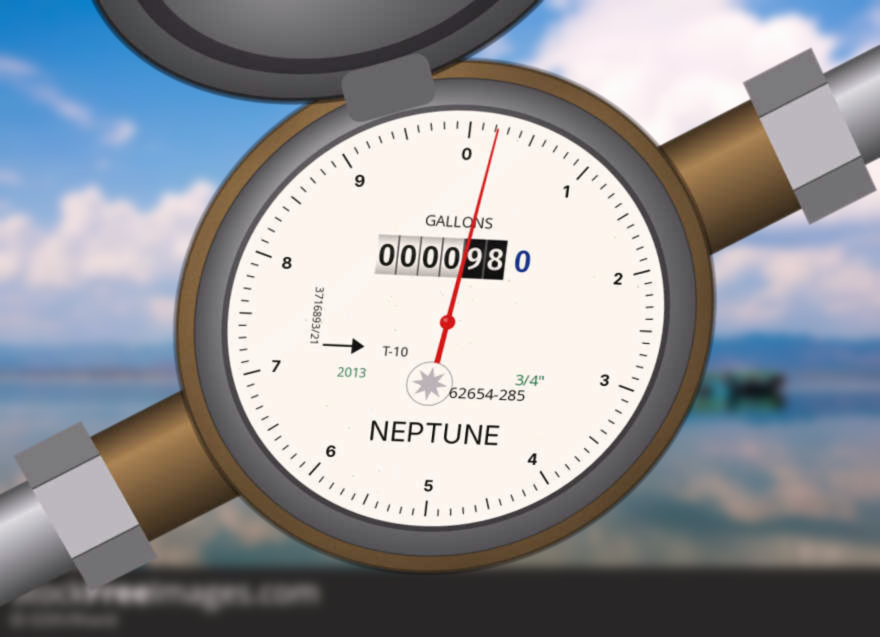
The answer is 980.2 gal
